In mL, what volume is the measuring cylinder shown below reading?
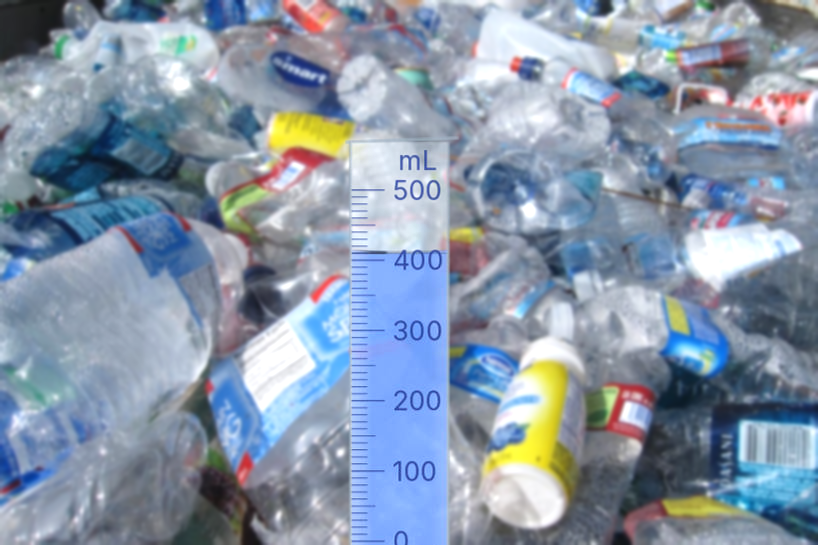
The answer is 410 mL
